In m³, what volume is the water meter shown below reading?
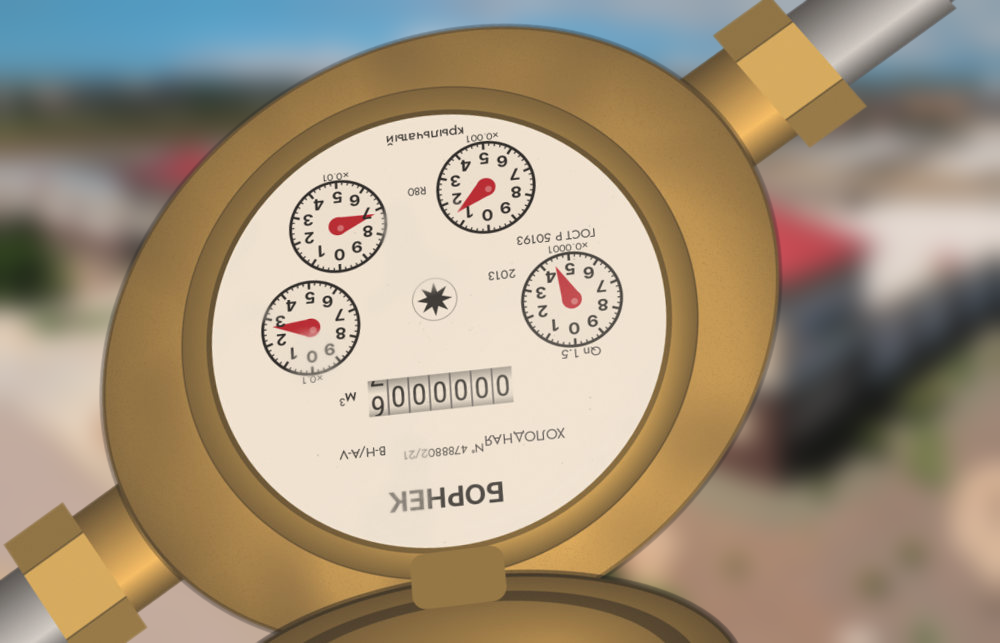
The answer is 6.2714 m³
